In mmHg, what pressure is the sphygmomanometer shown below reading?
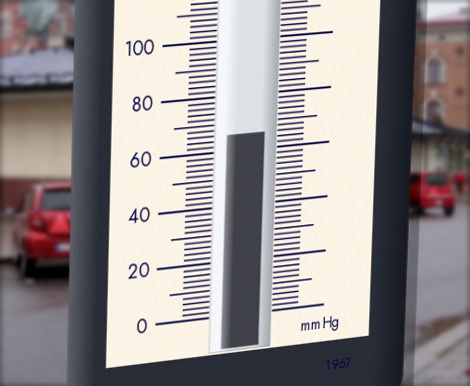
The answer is 66 mmHg
